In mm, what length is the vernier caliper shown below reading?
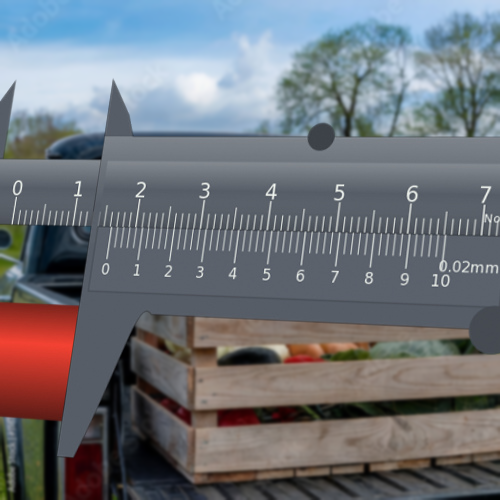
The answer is 16.2 mm
